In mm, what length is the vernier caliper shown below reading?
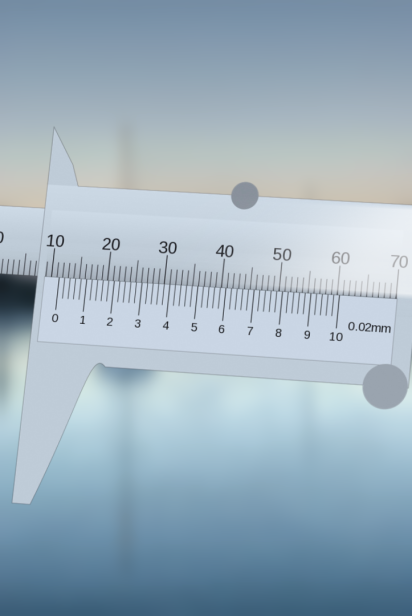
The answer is 11.4 mm
